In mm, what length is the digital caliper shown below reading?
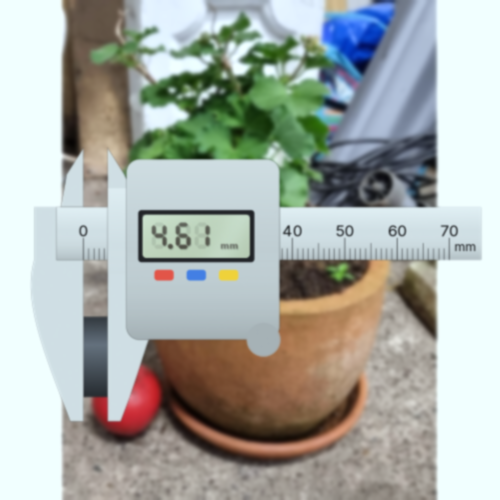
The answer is 4.61 mm
